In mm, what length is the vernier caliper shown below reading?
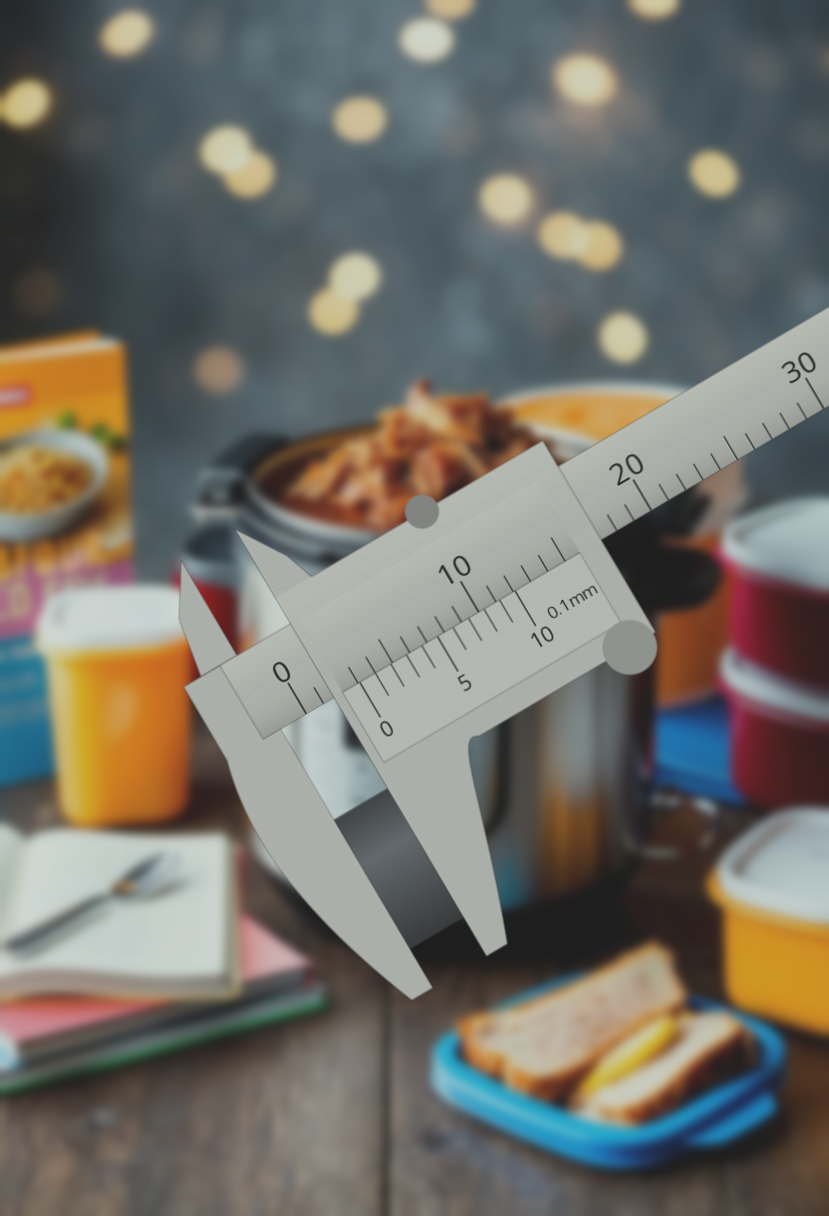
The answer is 3.1 mm
